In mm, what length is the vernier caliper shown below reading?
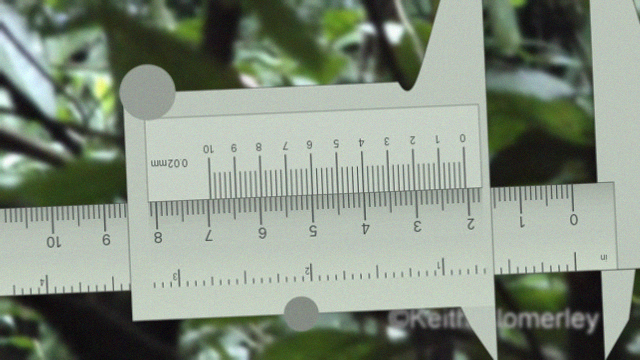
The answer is 20.5 mm
